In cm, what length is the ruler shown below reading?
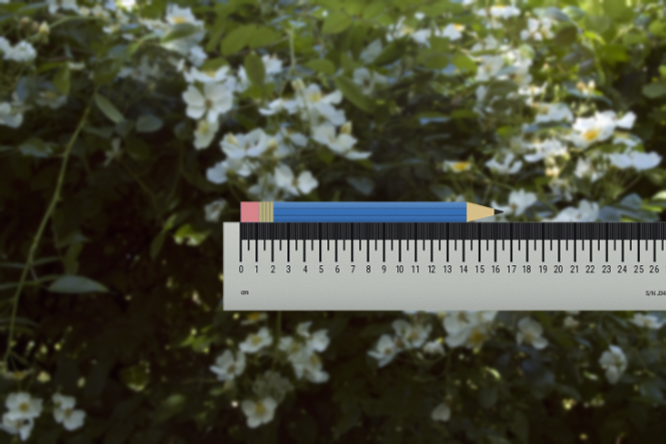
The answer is 16.5 cm
